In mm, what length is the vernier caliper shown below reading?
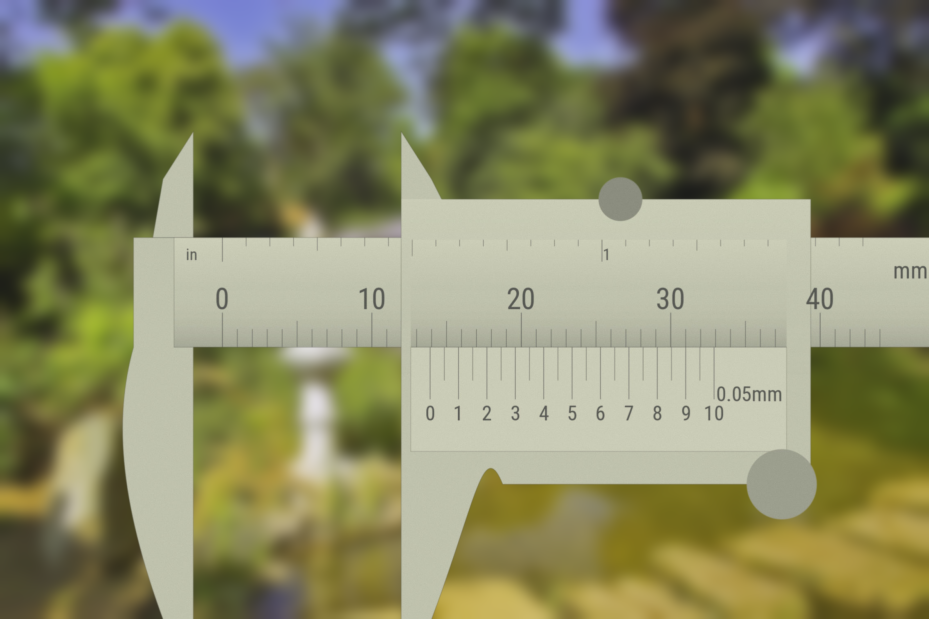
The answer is 13.9 mm
